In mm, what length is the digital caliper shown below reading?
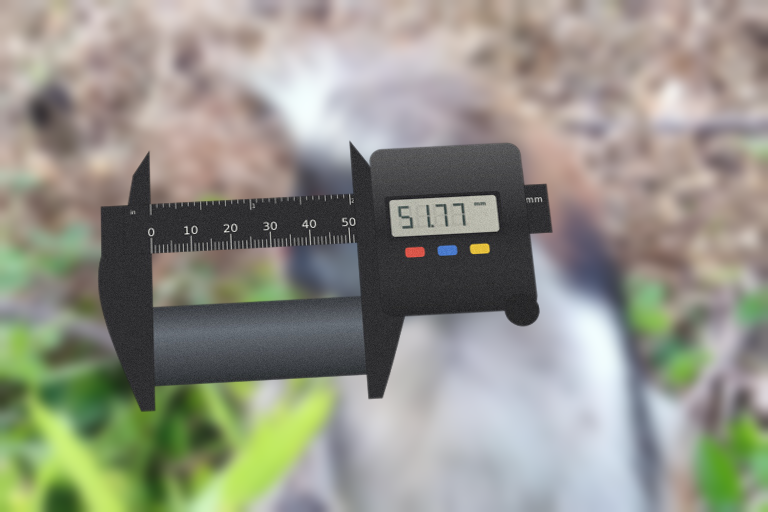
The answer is 51.77 mm
